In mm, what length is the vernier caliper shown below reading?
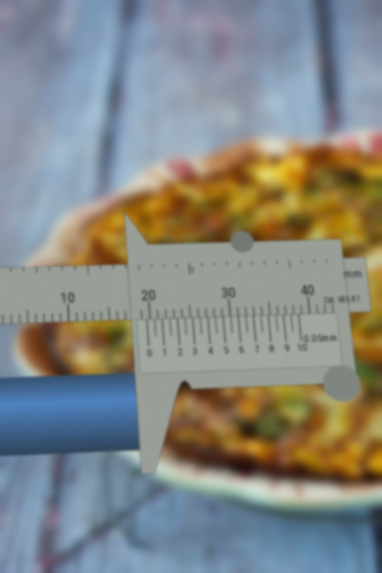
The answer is 19.6 mm
